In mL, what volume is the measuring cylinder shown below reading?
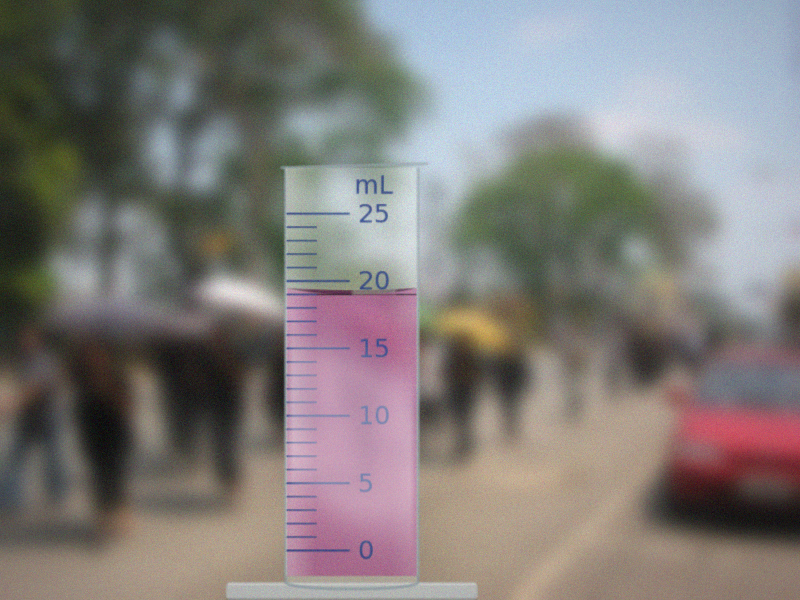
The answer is 19 mL
